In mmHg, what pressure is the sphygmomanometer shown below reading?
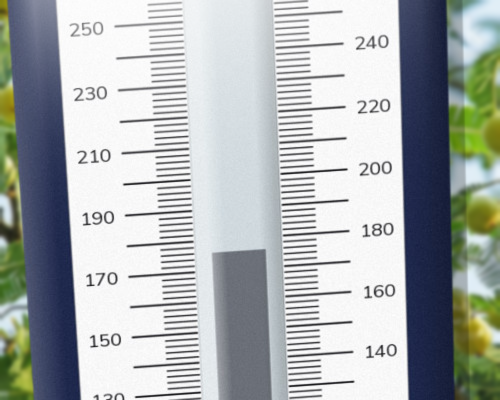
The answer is 176 mmHg
